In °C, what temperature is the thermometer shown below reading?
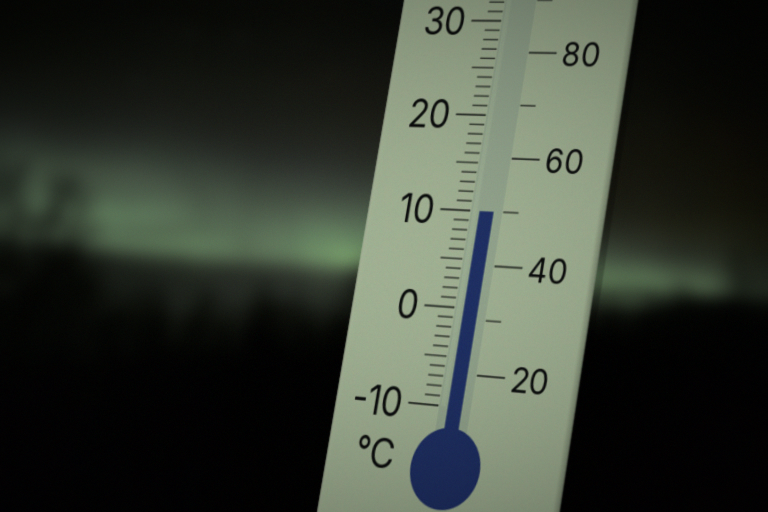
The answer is 10 °C
